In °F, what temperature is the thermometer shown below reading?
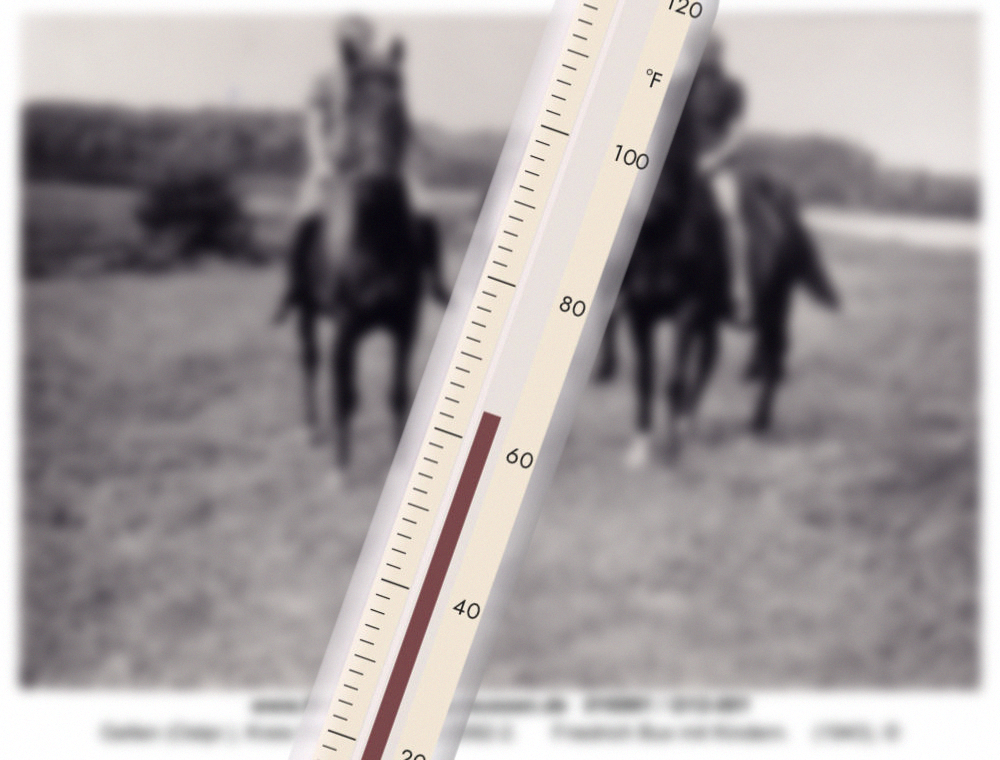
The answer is 64 °F
